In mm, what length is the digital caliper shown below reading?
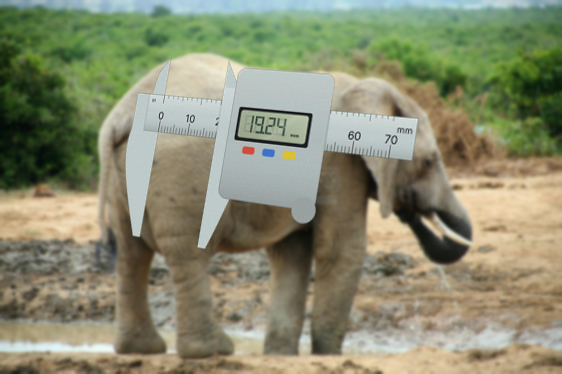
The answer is 19.24 mm
